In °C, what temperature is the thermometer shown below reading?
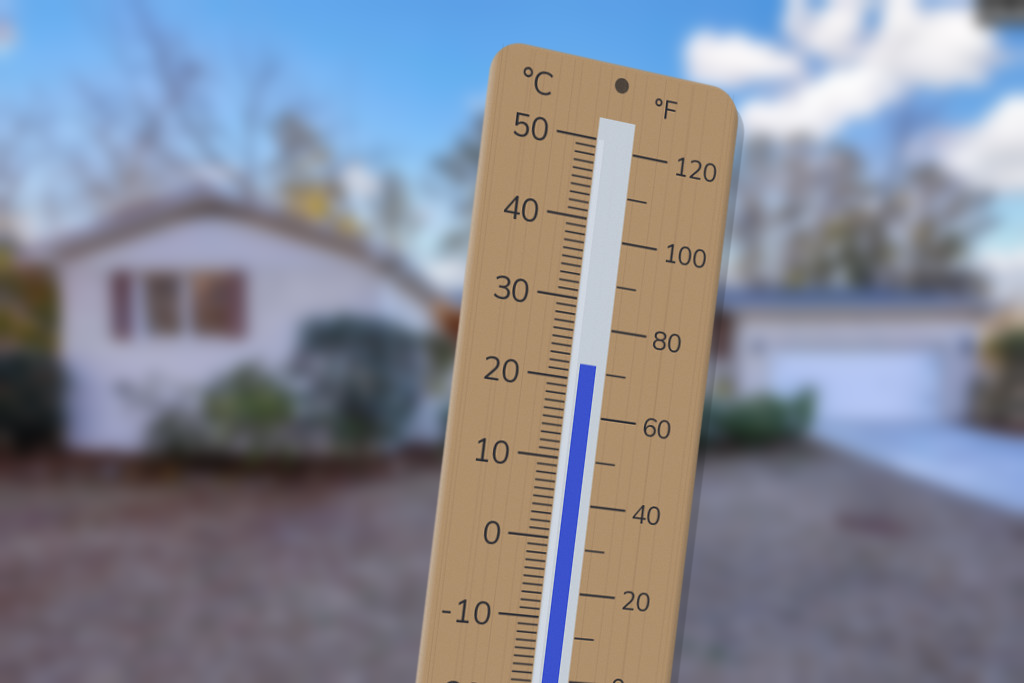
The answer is 22 °C
